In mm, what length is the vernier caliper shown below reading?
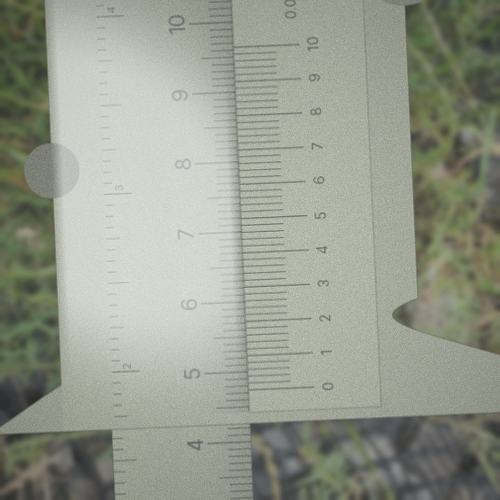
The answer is 47.4 mm
